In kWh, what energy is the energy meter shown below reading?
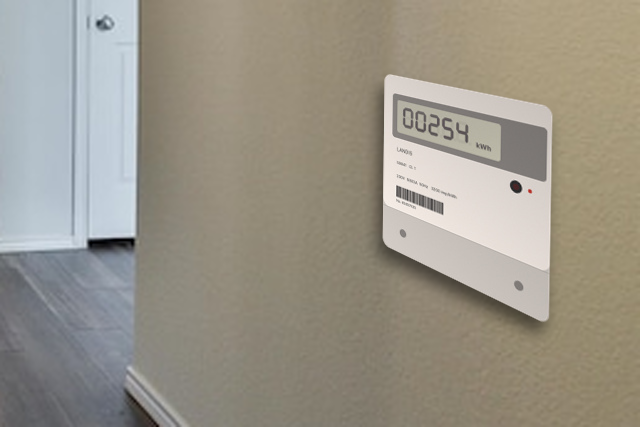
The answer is 254 kWh
